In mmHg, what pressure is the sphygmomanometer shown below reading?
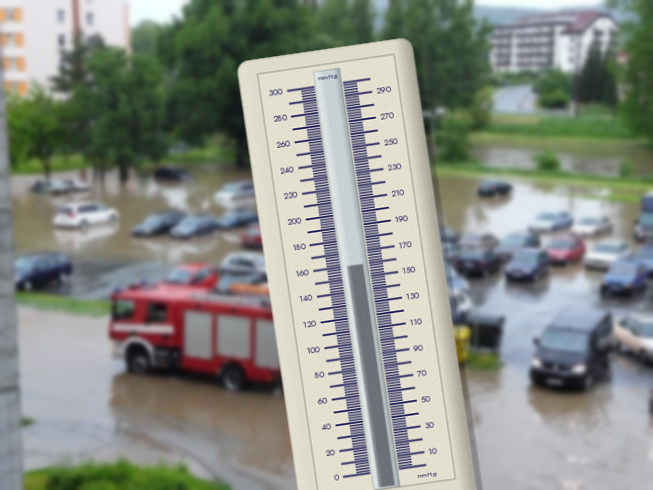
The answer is 160 mmHg
